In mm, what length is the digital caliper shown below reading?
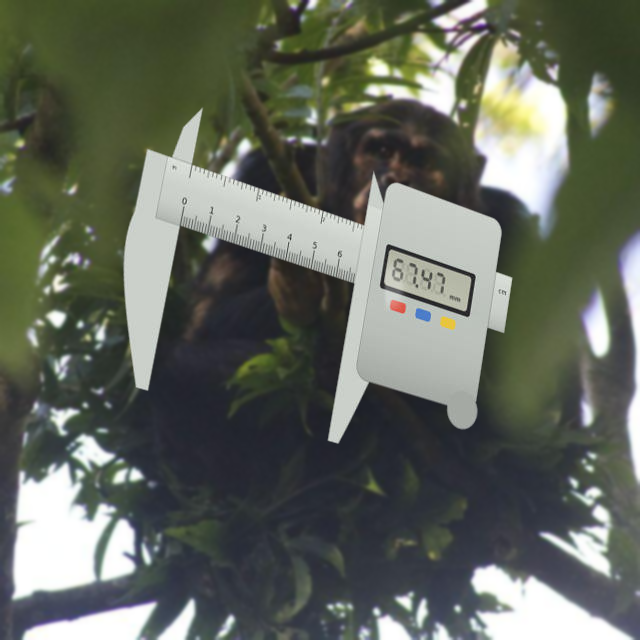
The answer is 67.47 mm
